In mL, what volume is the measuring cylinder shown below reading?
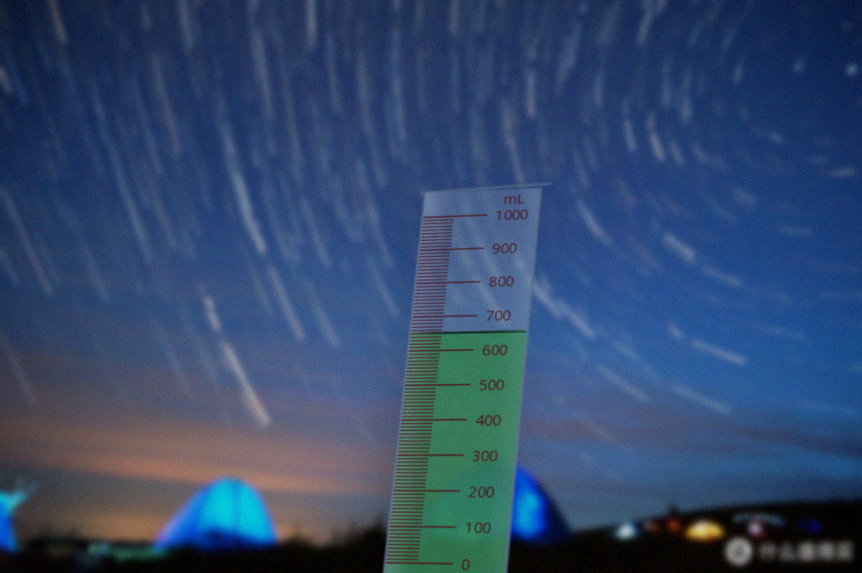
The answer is 650 mL
